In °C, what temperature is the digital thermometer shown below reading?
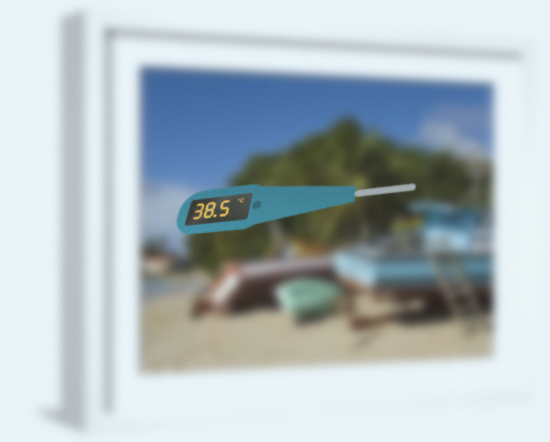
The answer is 38.5 °C
